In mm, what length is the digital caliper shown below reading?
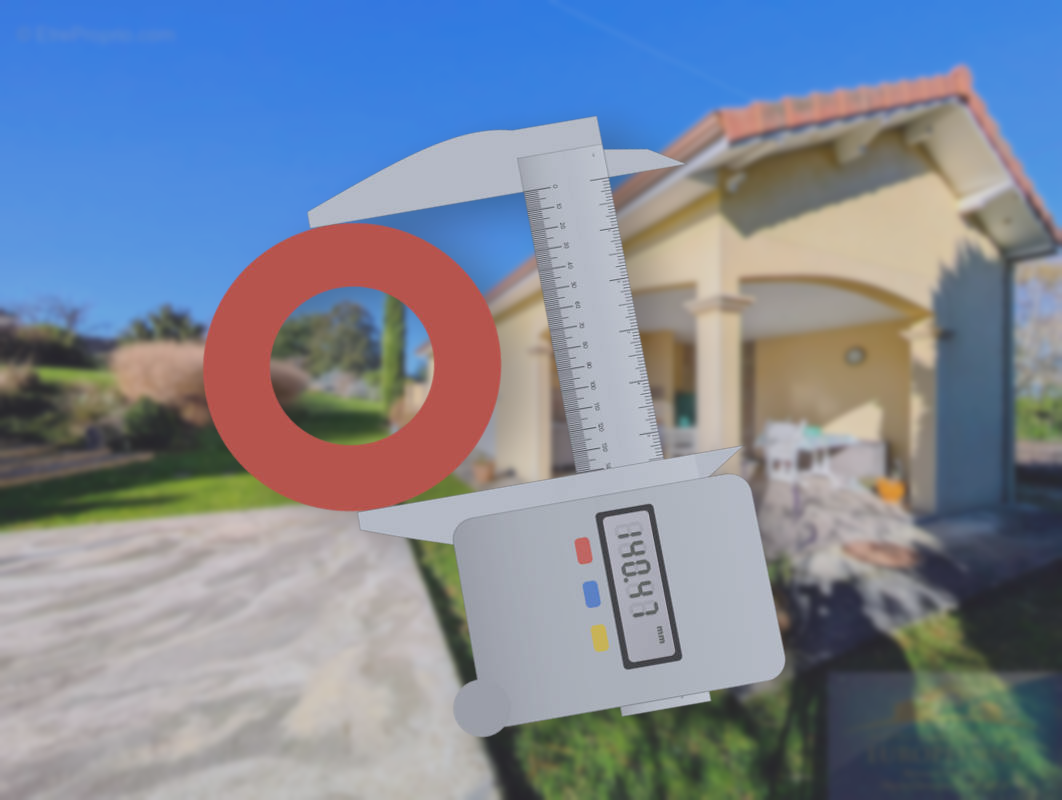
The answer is 140.47 mm
